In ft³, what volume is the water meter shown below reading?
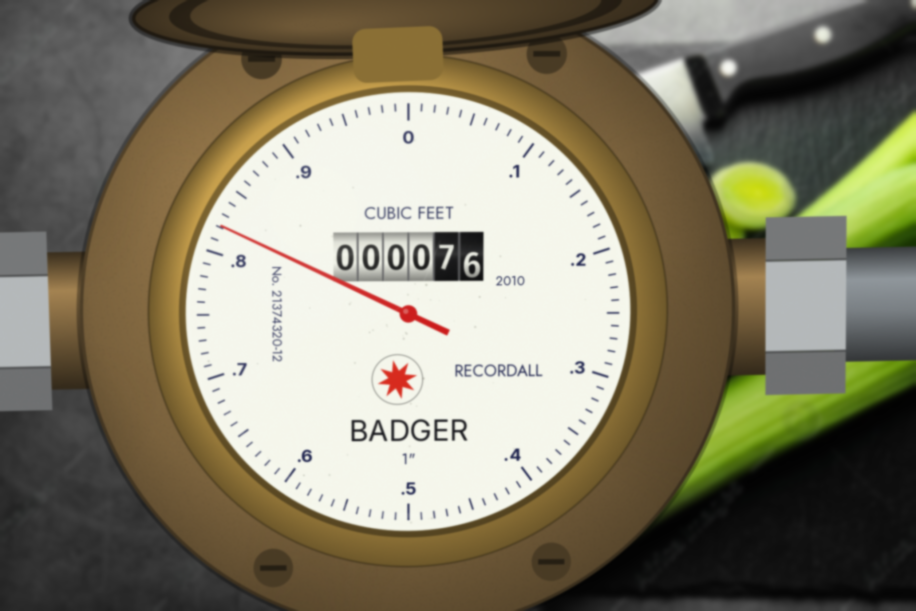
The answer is 75.82 ft³
